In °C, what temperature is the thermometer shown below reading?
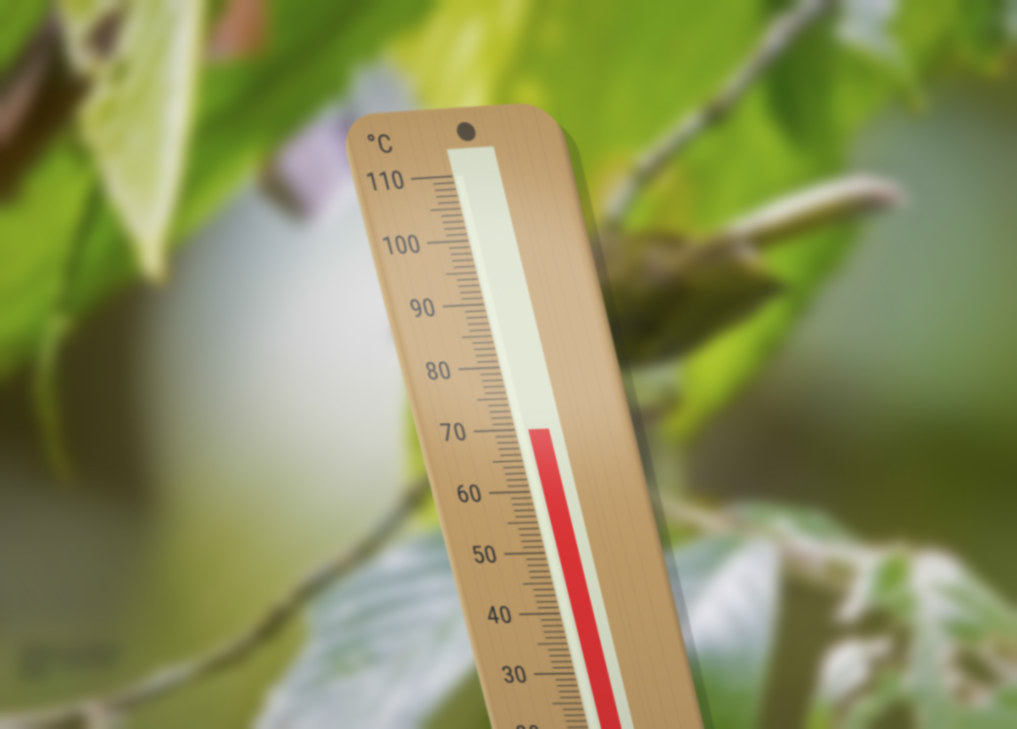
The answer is 70 °C
